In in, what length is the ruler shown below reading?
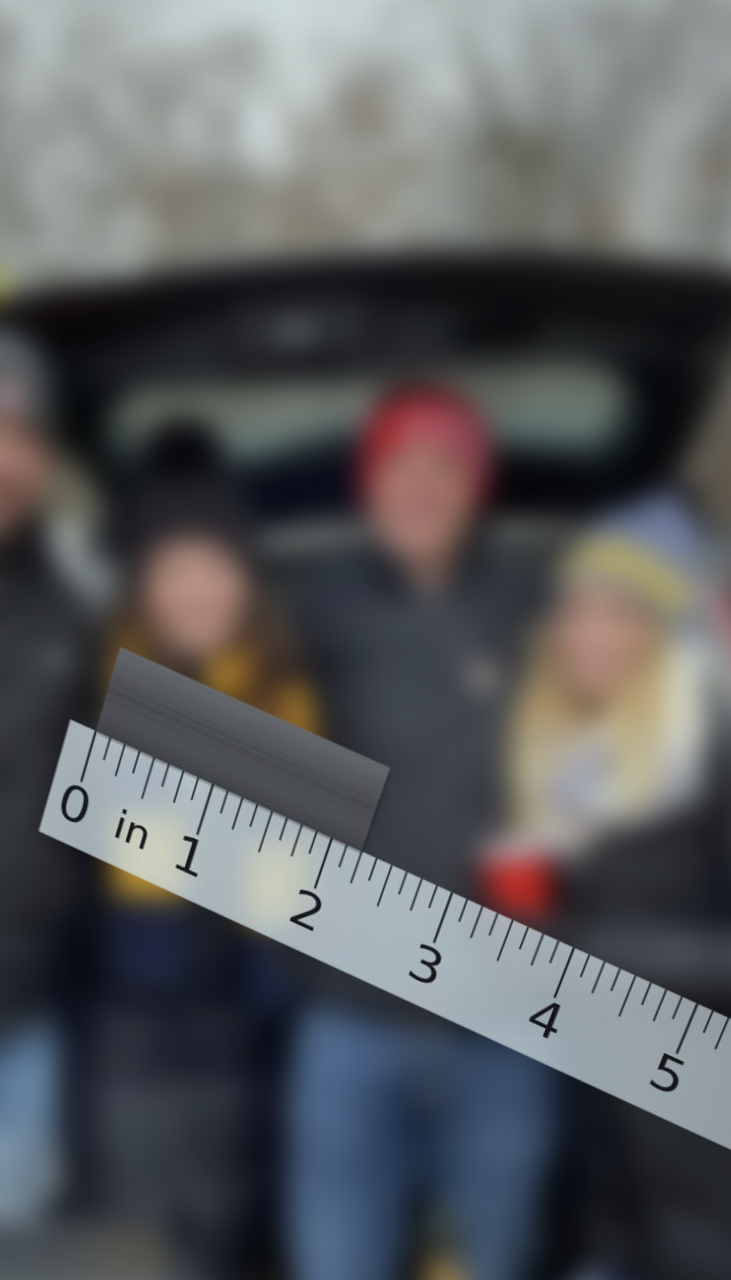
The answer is 2.25 in
